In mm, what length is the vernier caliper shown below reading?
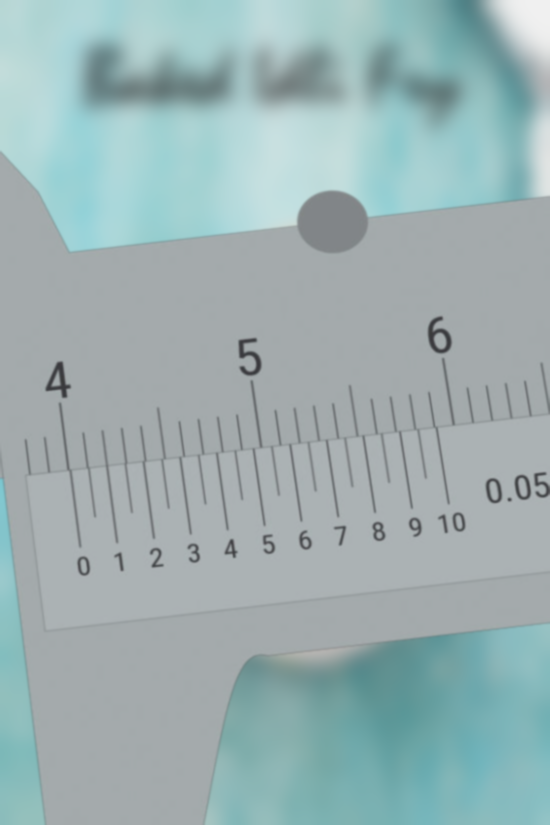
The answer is 40.1 mm
